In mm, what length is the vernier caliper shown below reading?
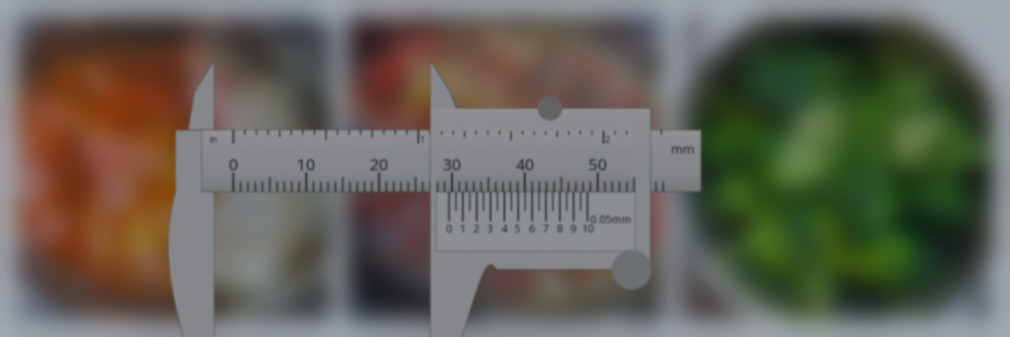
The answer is 29.6 mm
